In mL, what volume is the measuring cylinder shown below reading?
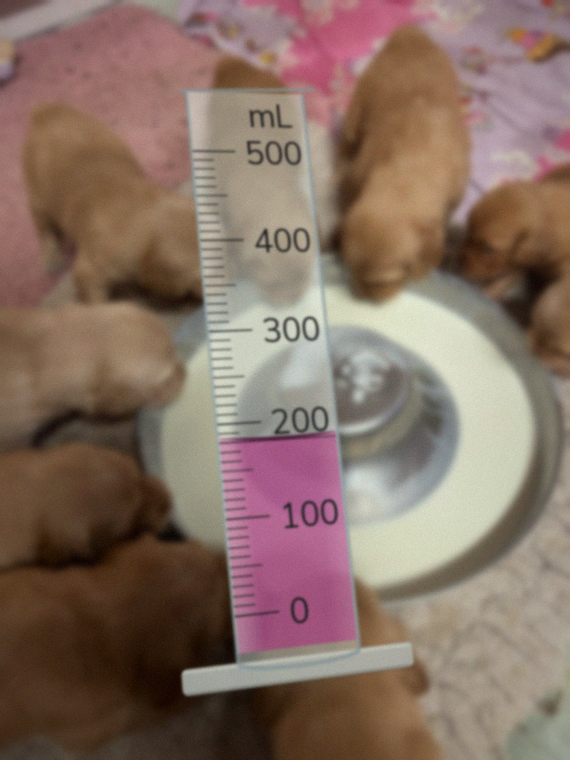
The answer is 180 mL
